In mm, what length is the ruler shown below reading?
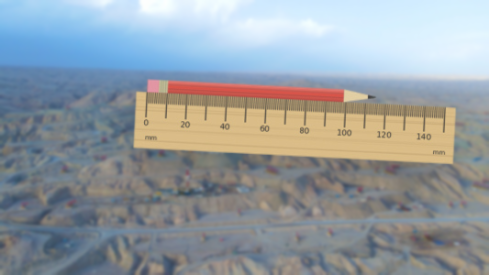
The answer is 115 mm
